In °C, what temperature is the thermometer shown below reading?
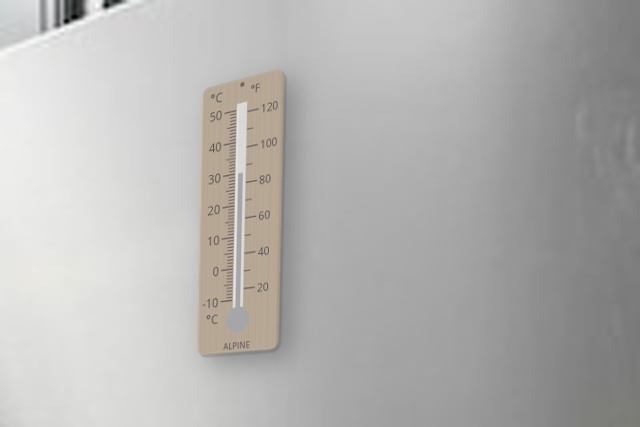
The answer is 30 °C
